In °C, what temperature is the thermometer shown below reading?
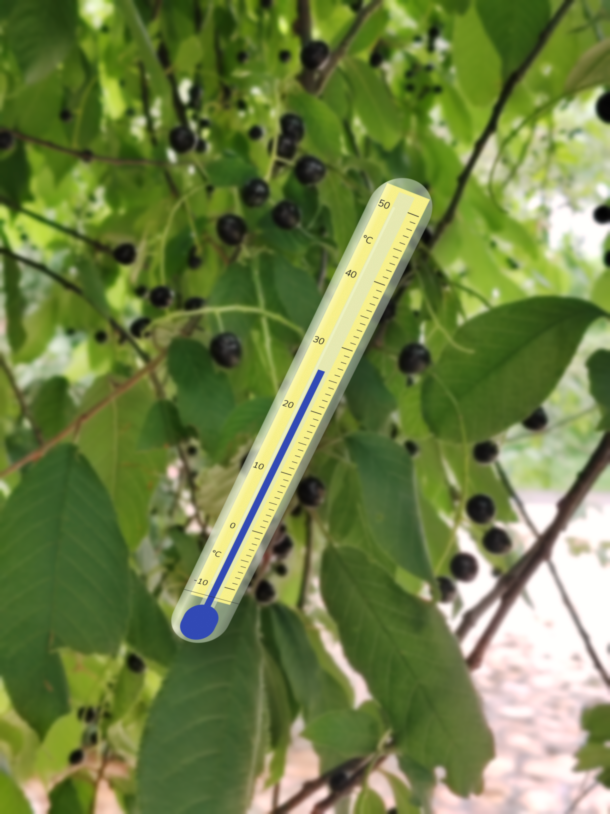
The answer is 26 °C
